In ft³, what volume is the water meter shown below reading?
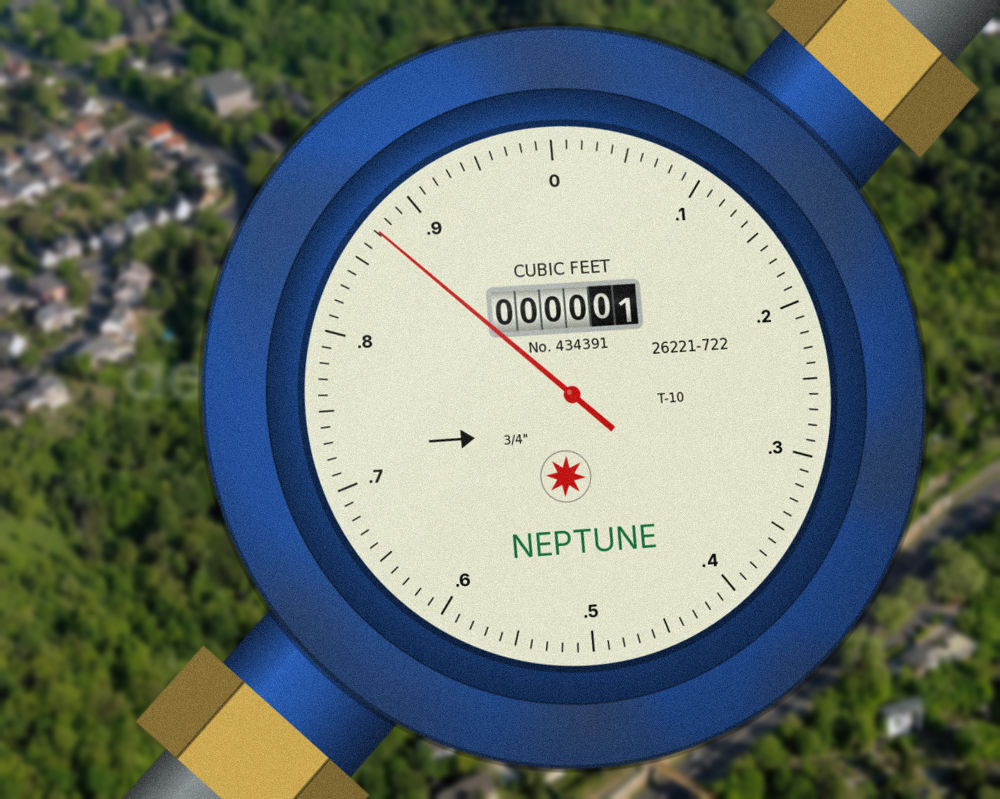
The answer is 0.87 ft³
